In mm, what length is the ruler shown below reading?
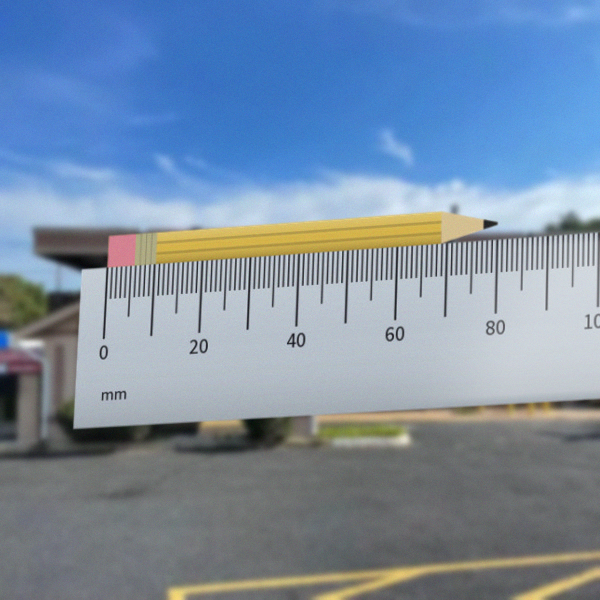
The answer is 80 mm
